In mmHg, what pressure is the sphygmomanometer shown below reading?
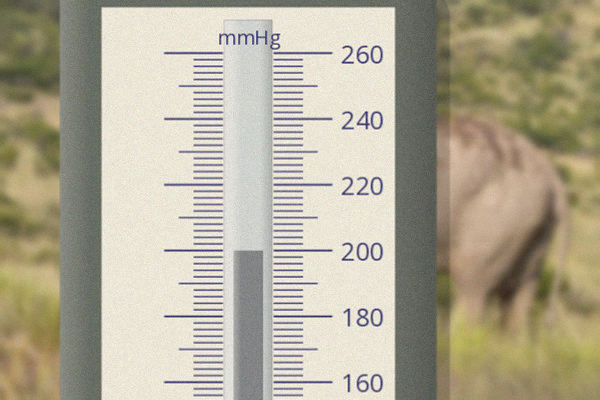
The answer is 200 mmHg
